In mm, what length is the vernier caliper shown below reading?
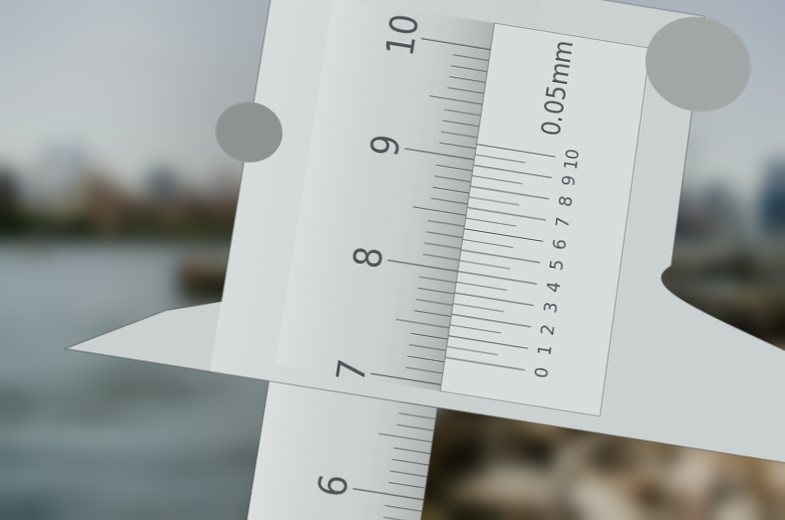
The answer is 72.4 mm
